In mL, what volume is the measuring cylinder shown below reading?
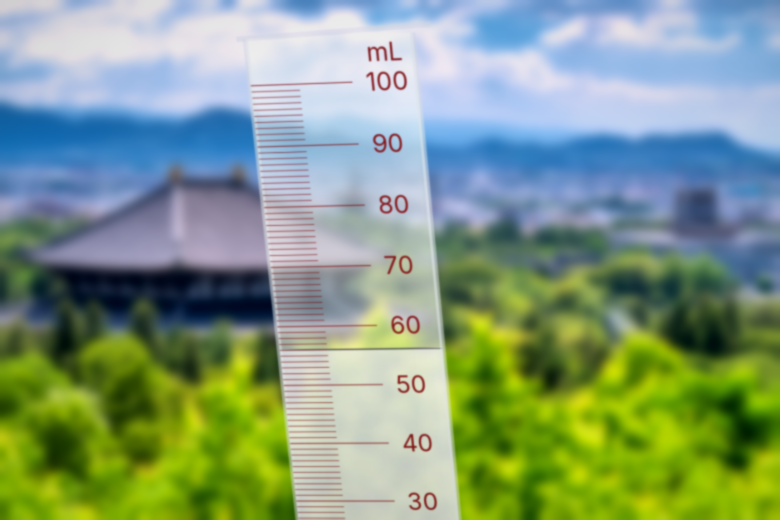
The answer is 56 mL
